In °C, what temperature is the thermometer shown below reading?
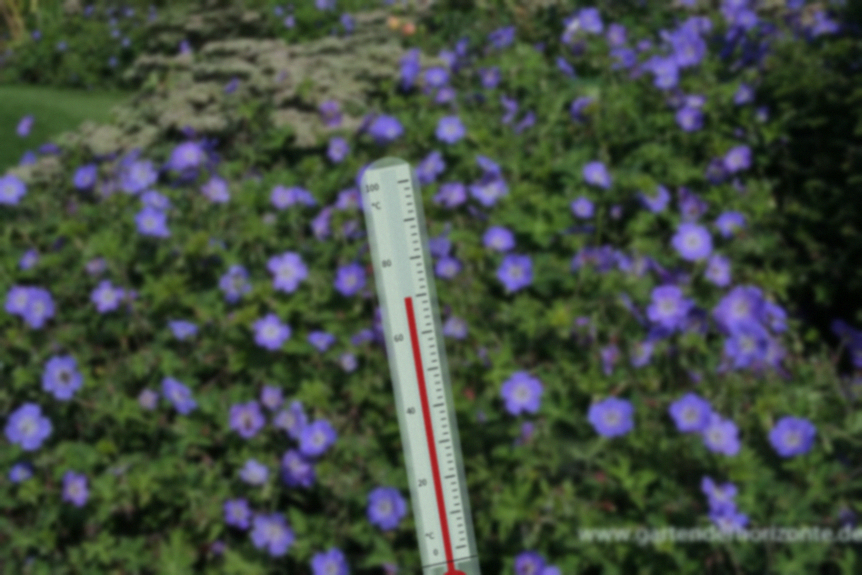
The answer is 70 °C
